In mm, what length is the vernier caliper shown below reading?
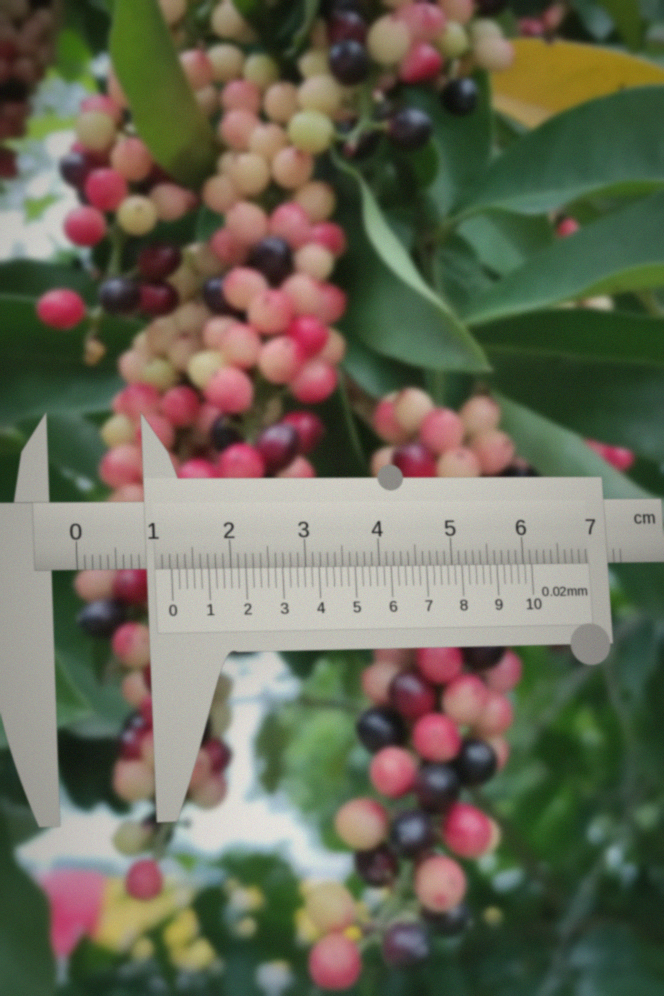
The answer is 12.2 mm
